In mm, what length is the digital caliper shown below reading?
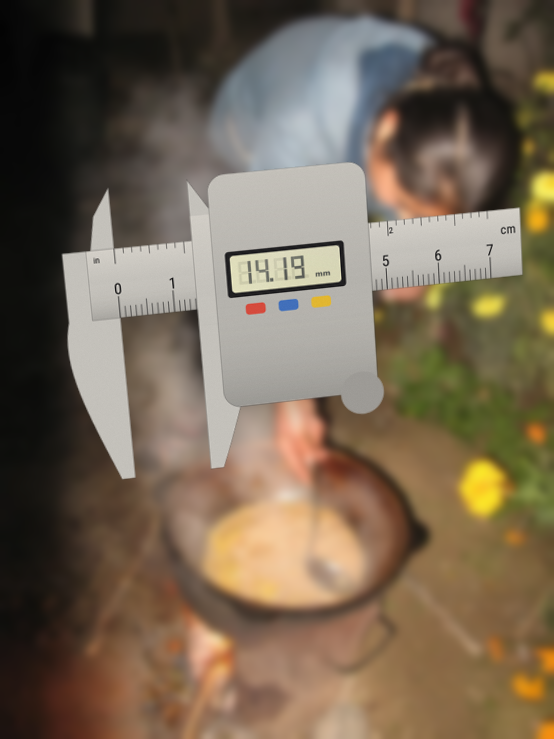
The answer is 14.19 mm
